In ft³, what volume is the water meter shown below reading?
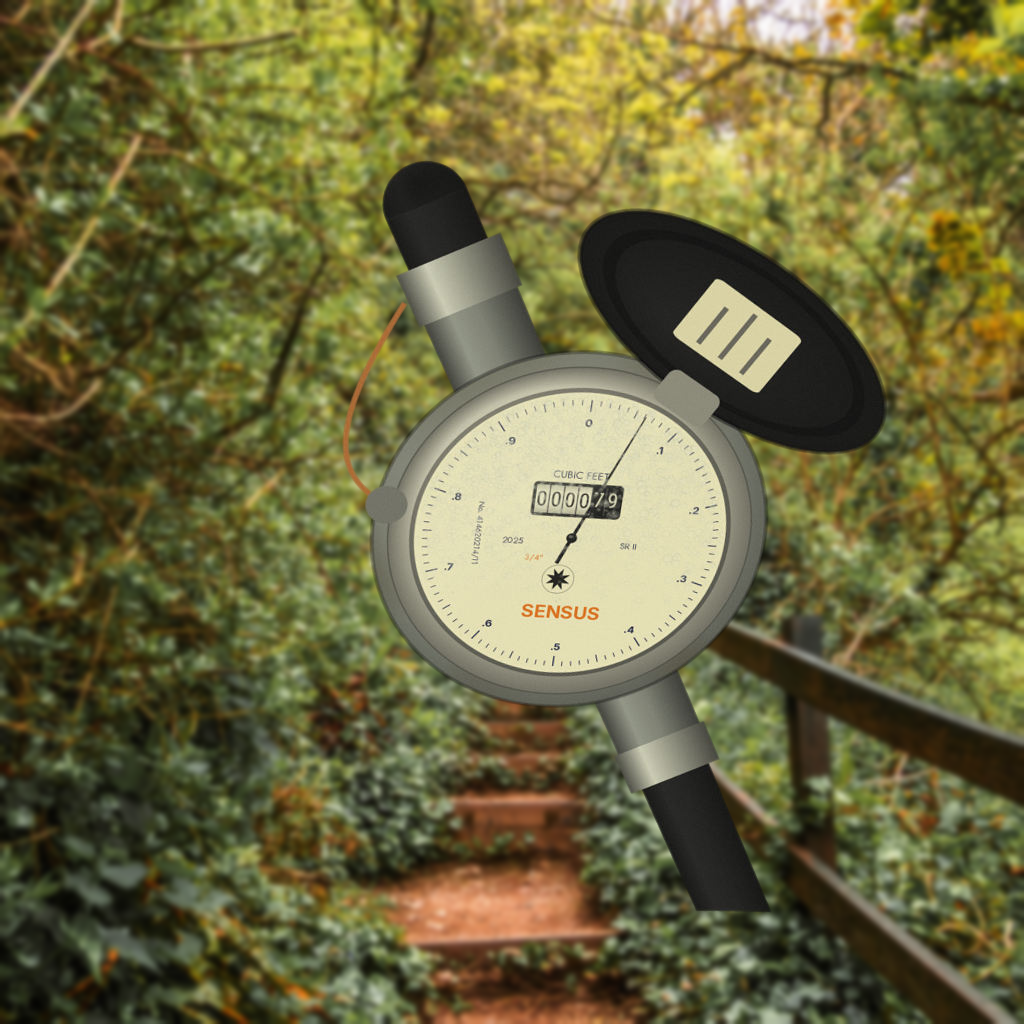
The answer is 79.06 ft³
